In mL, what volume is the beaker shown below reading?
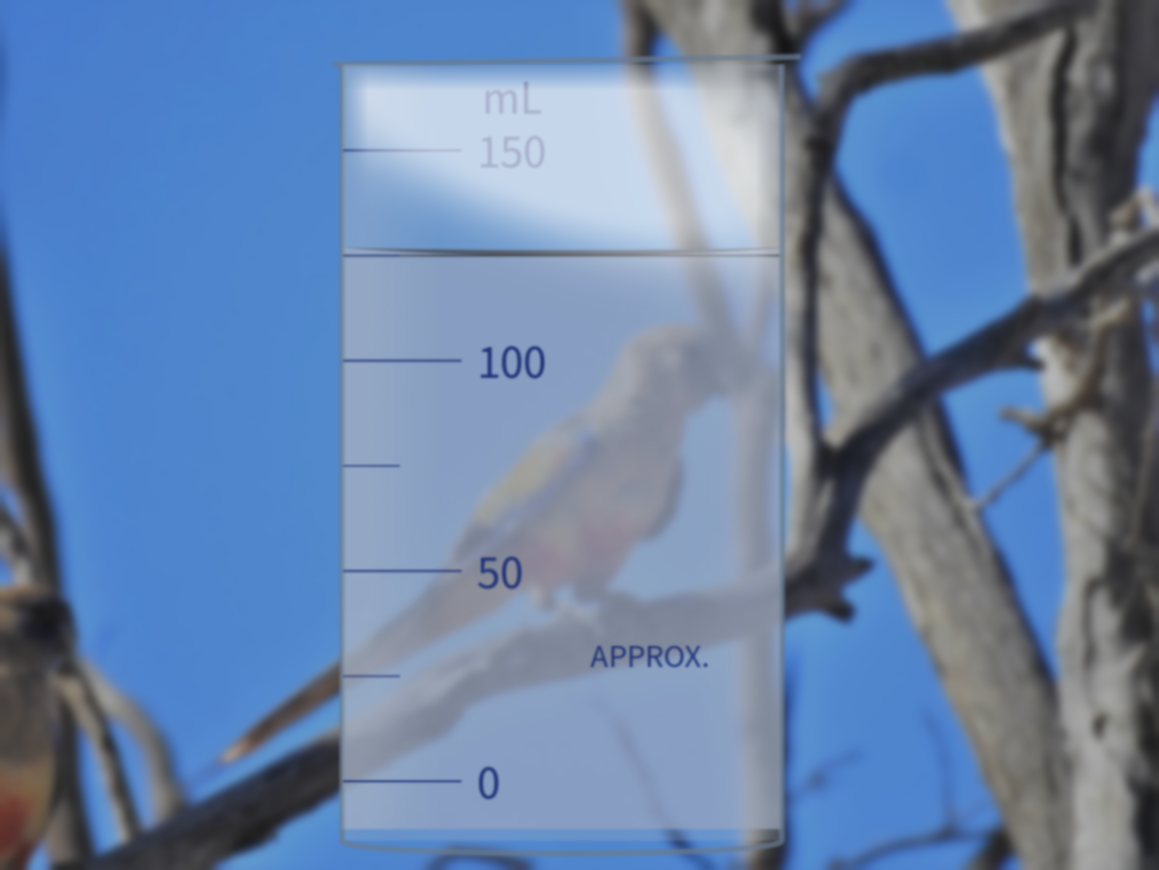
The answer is 125 mL
